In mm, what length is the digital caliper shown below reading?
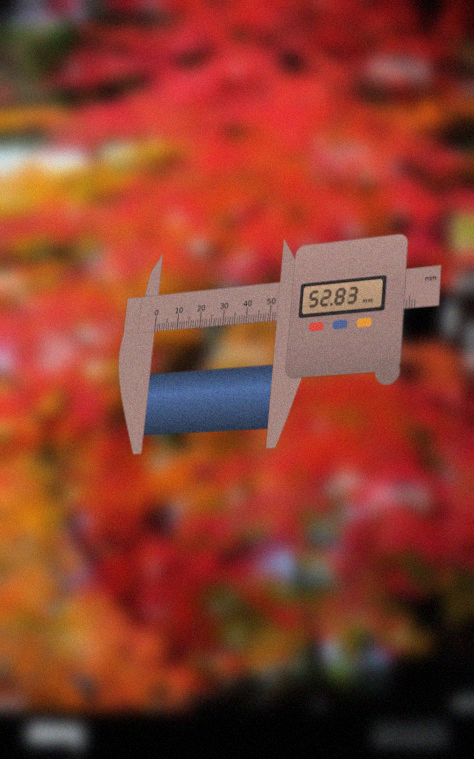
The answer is 52.83 mm
